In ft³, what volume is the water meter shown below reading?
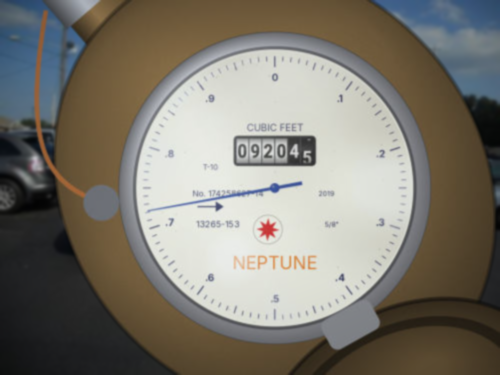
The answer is 92044.72 ft³
